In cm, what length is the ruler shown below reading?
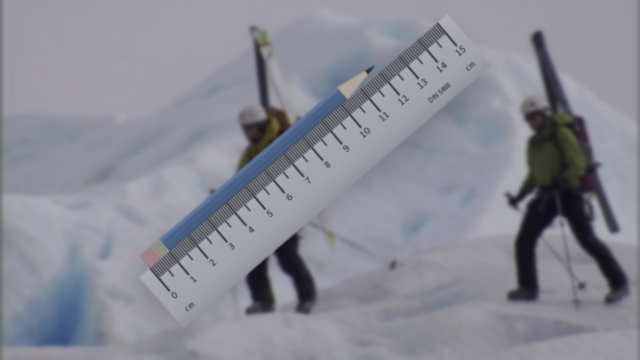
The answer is 12 cm
